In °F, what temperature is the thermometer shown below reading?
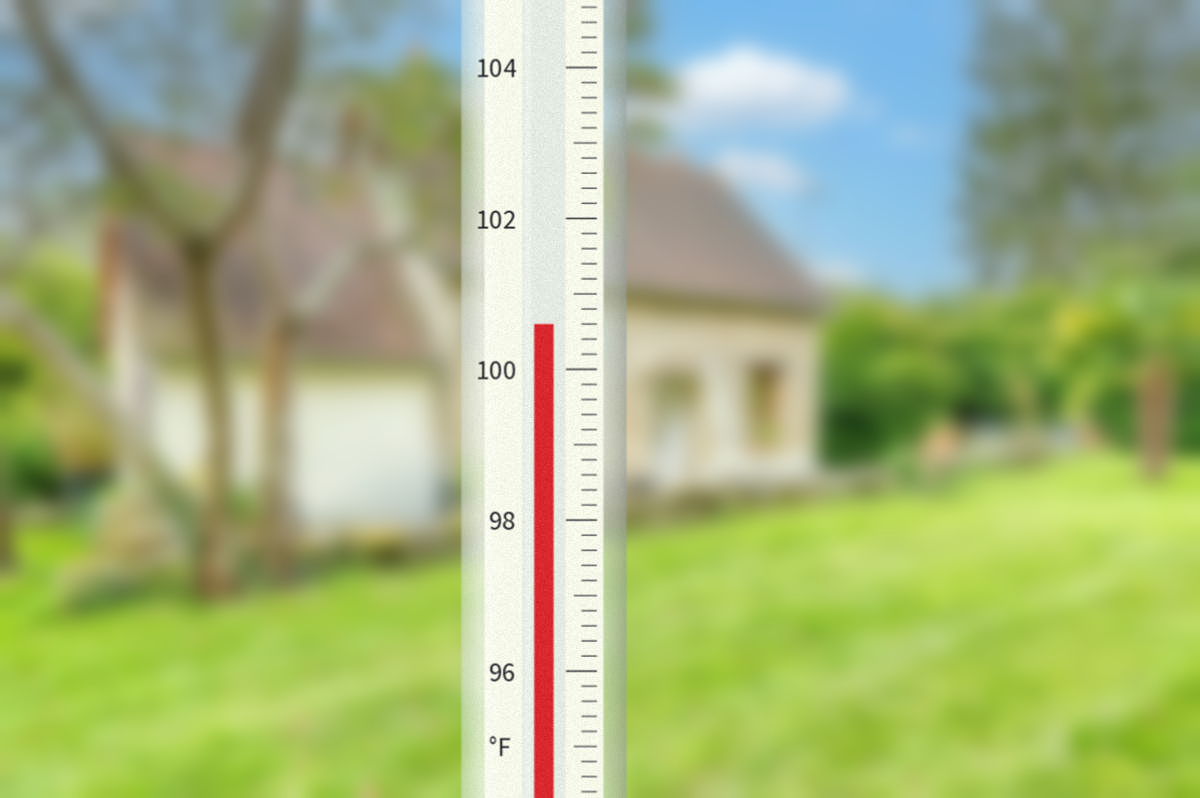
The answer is 100.6 °F
